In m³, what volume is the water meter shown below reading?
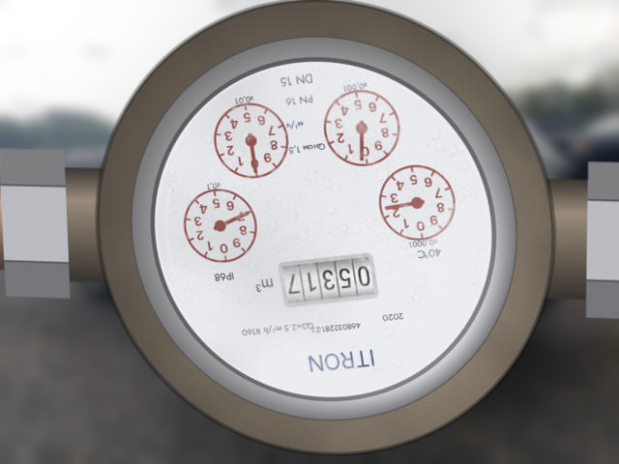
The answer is 5317.7002 m³
